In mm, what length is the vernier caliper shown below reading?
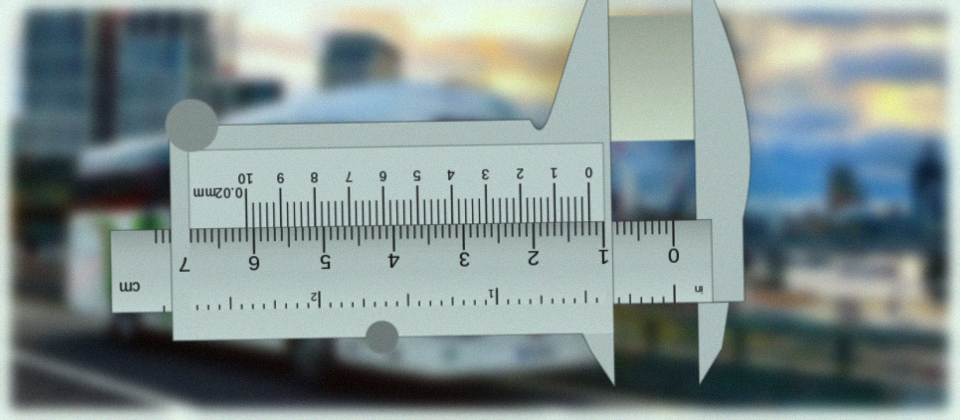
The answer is 12.0 mm
